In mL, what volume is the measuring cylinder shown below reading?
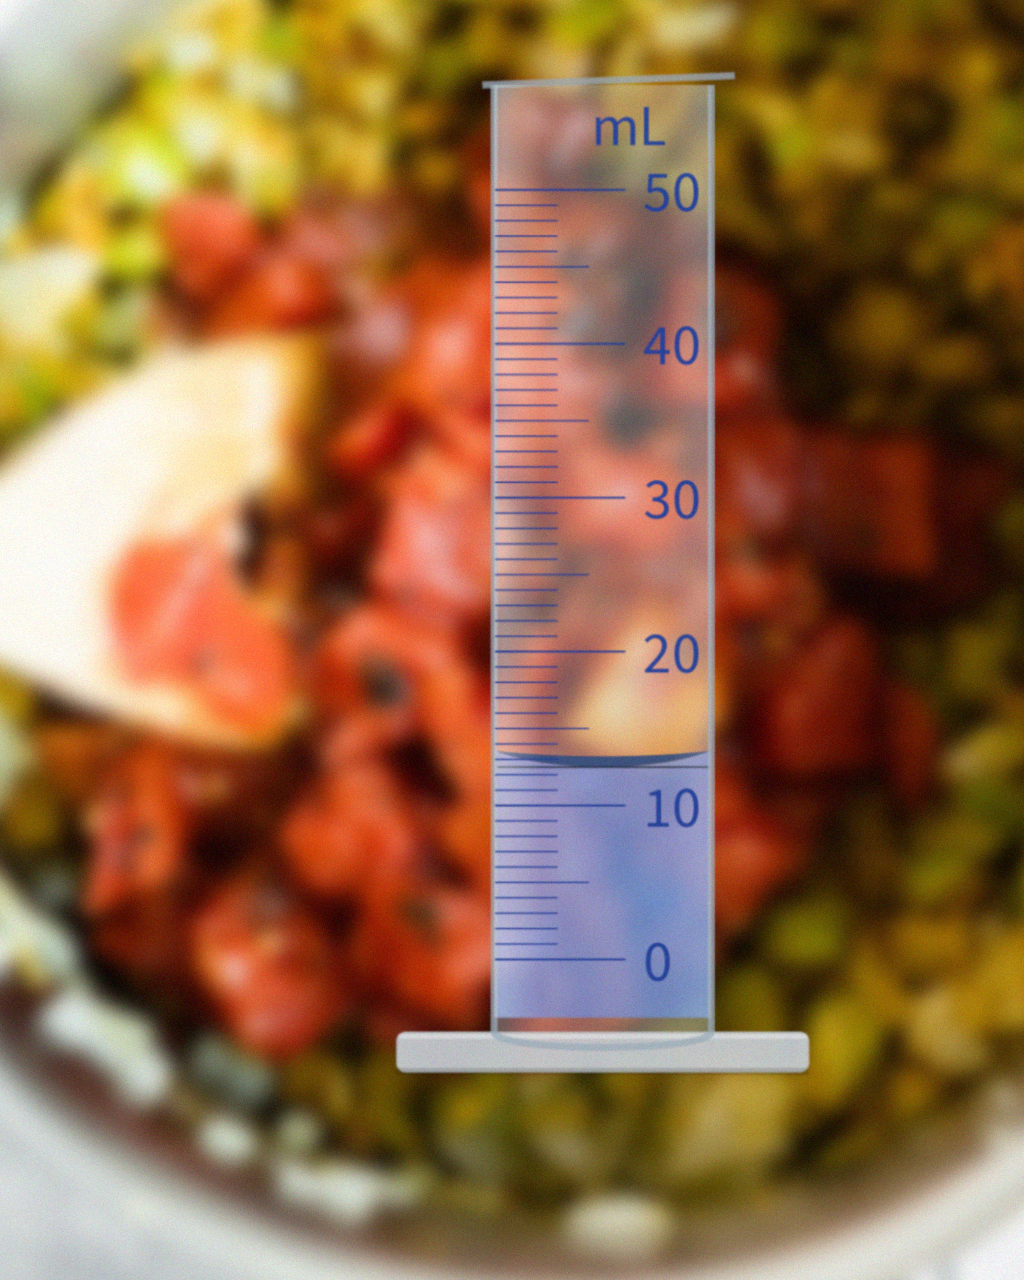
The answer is 12.5 mL
